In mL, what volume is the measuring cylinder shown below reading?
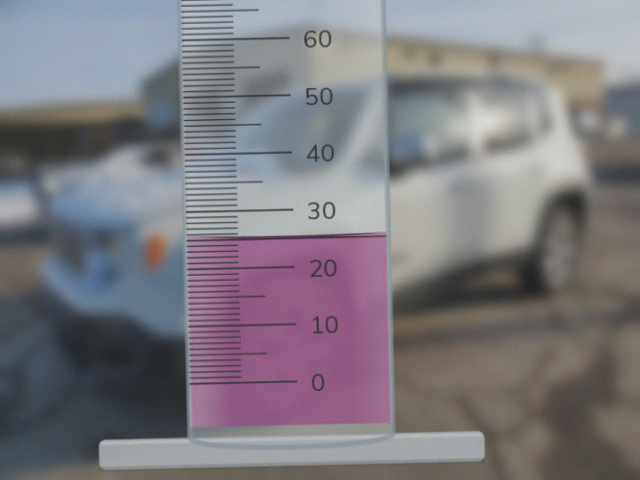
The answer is 25 mL
